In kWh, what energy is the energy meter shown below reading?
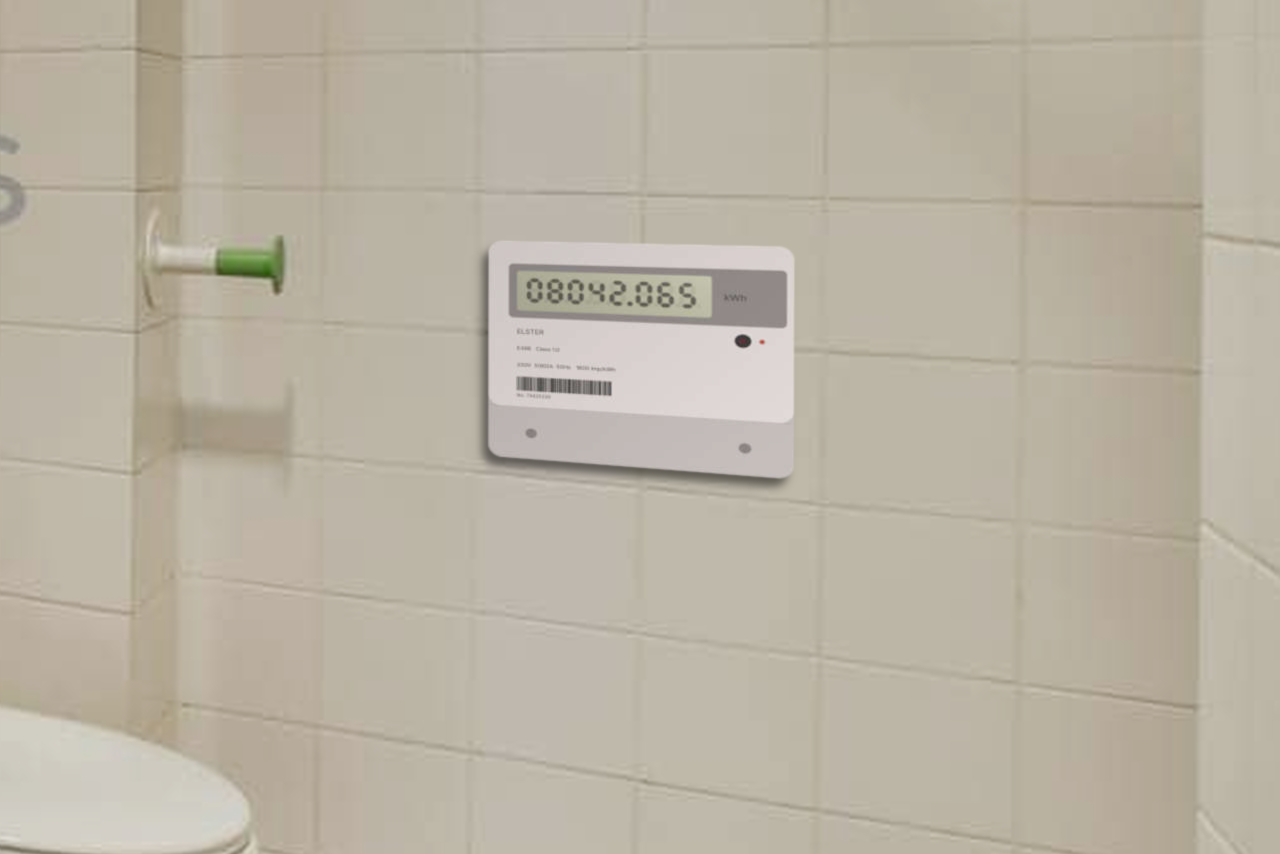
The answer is 8042.065 kWh
